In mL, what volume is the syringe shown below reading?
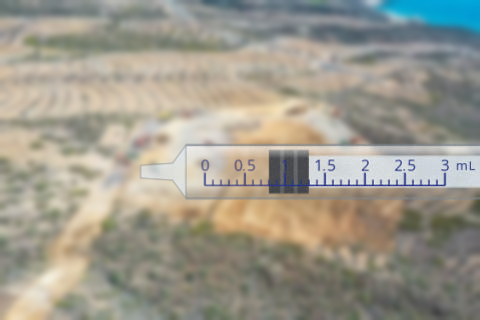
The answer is 0.8 mL
